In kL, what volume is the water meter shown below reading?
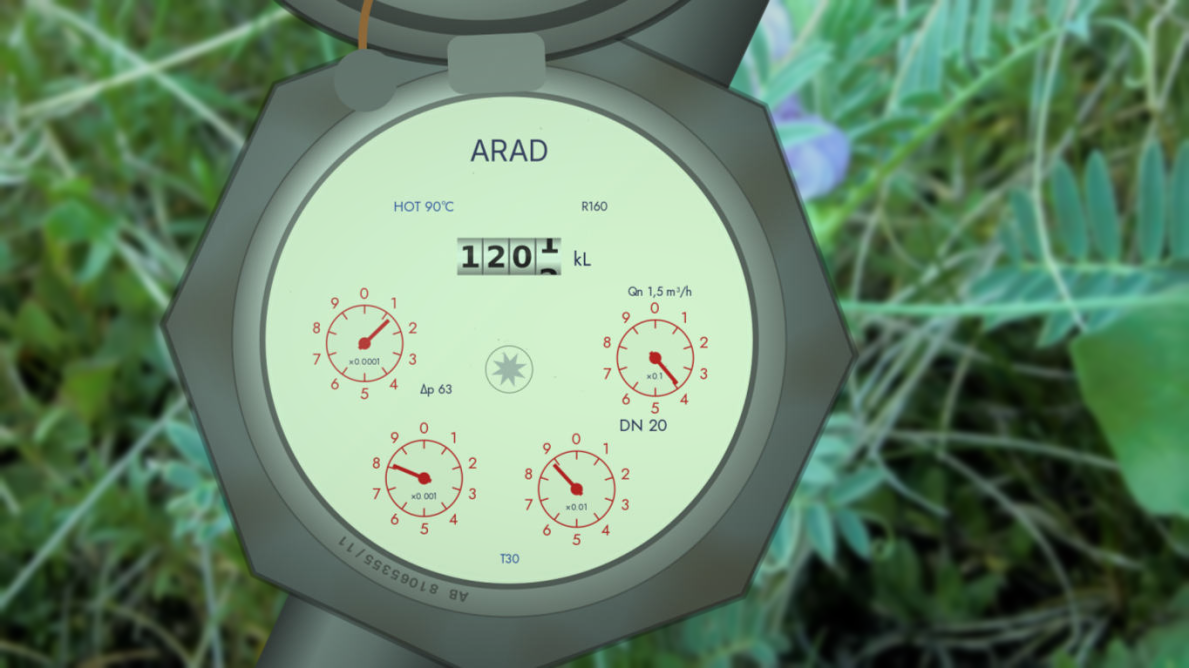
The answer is 1201.3881 kL
